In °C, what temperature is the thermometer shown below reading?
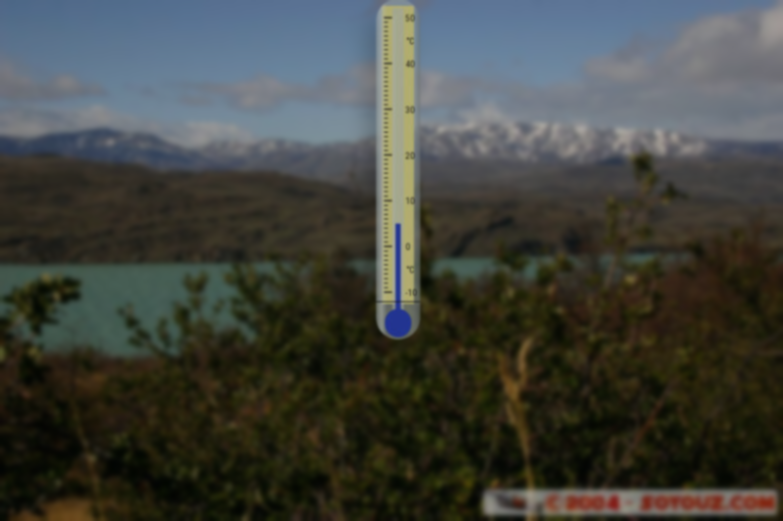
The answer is 5 °C
